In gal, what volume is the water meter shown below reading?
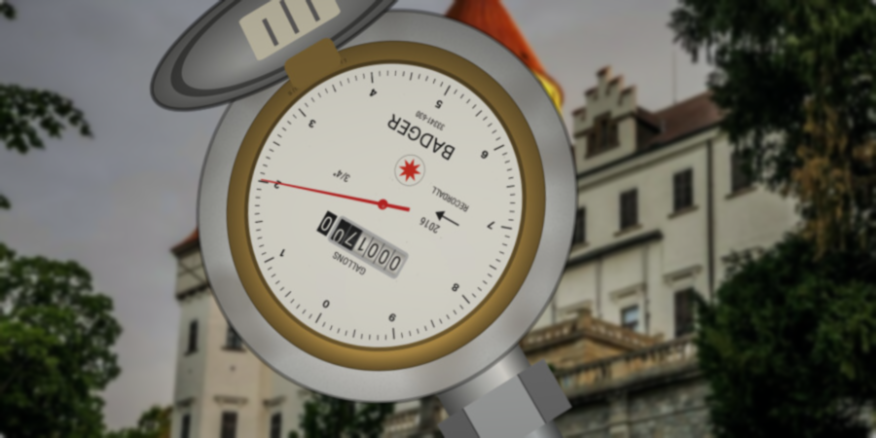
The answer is 1702.0 gal
